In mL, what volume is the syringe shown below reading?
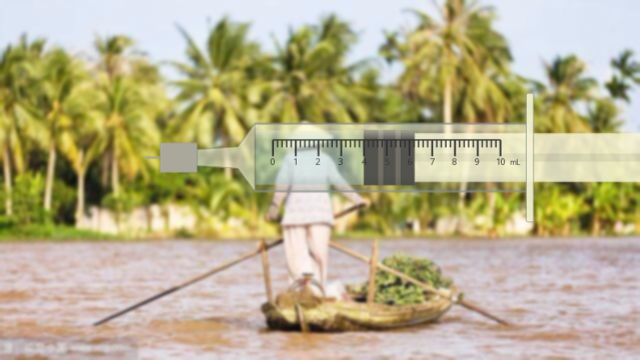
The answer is 4 mL
